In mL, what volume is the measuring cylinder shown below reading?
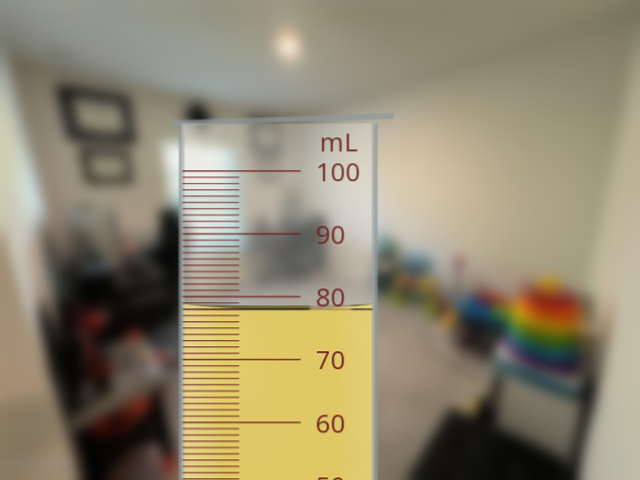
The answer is 78 mL
